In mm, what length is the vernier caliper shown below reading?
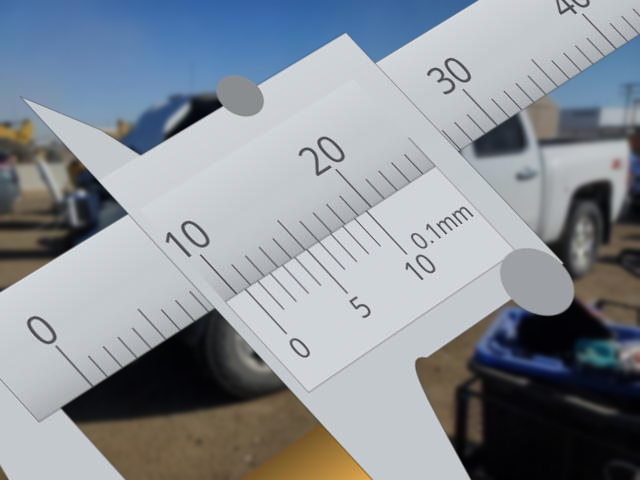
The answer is 10.6 mm
